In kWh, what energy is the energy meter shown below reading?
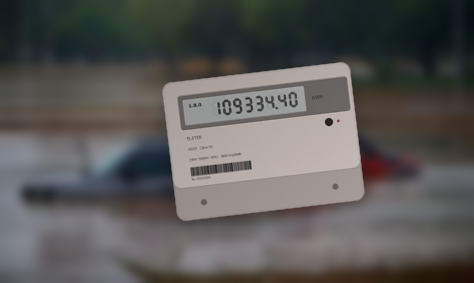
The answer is 109334.40 kWh
